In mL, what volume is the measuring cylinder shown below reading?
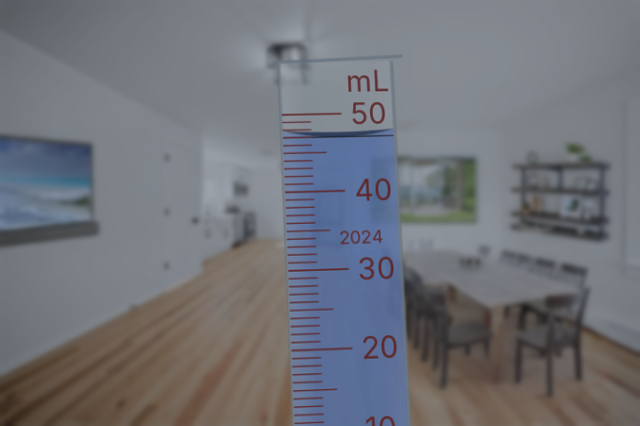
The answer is 47 mL
